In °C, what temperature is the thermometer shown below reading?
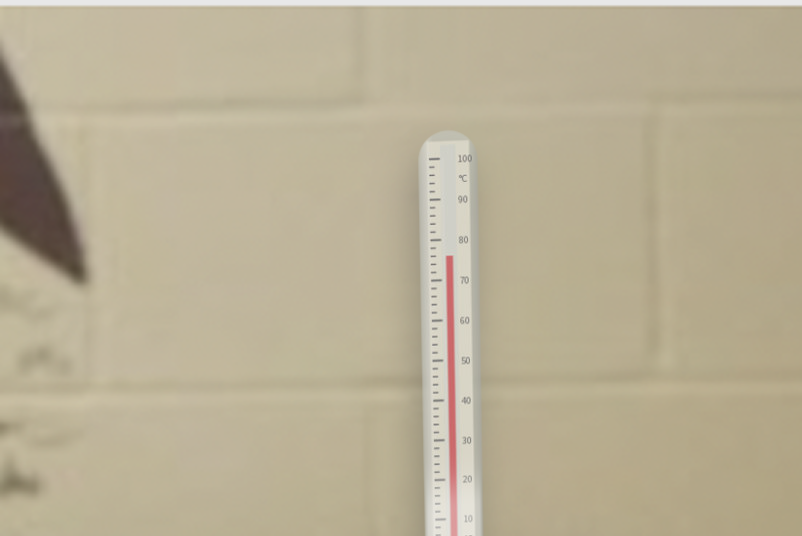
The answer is 76 °C
